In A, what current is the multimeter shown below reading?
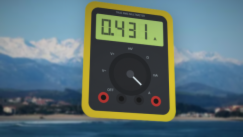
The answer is 0.431 A
